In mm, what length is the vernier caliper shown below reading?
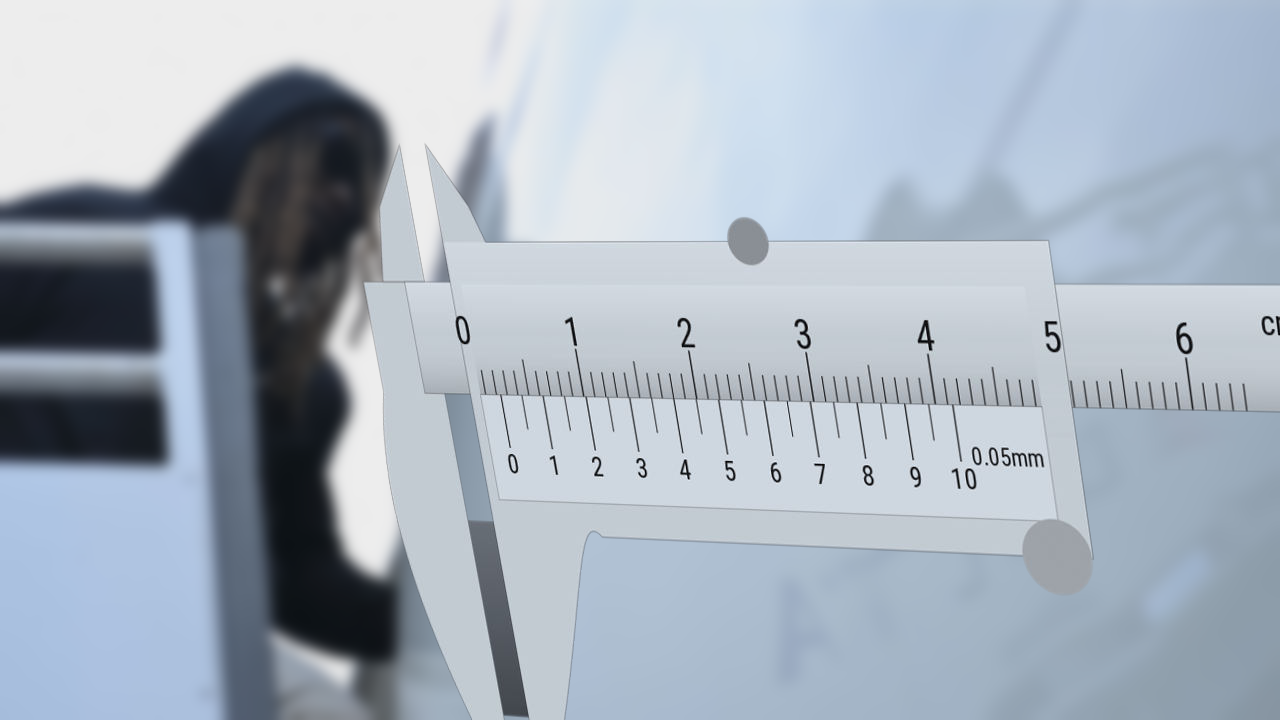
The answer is 2.4 mm
